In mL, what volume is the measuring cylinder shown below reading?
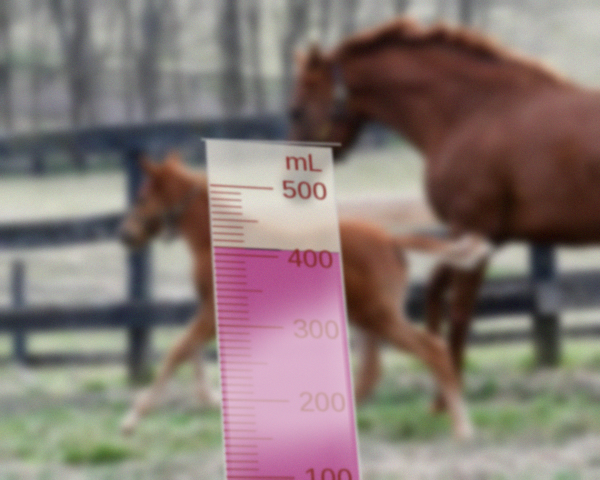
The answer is 410 mL
